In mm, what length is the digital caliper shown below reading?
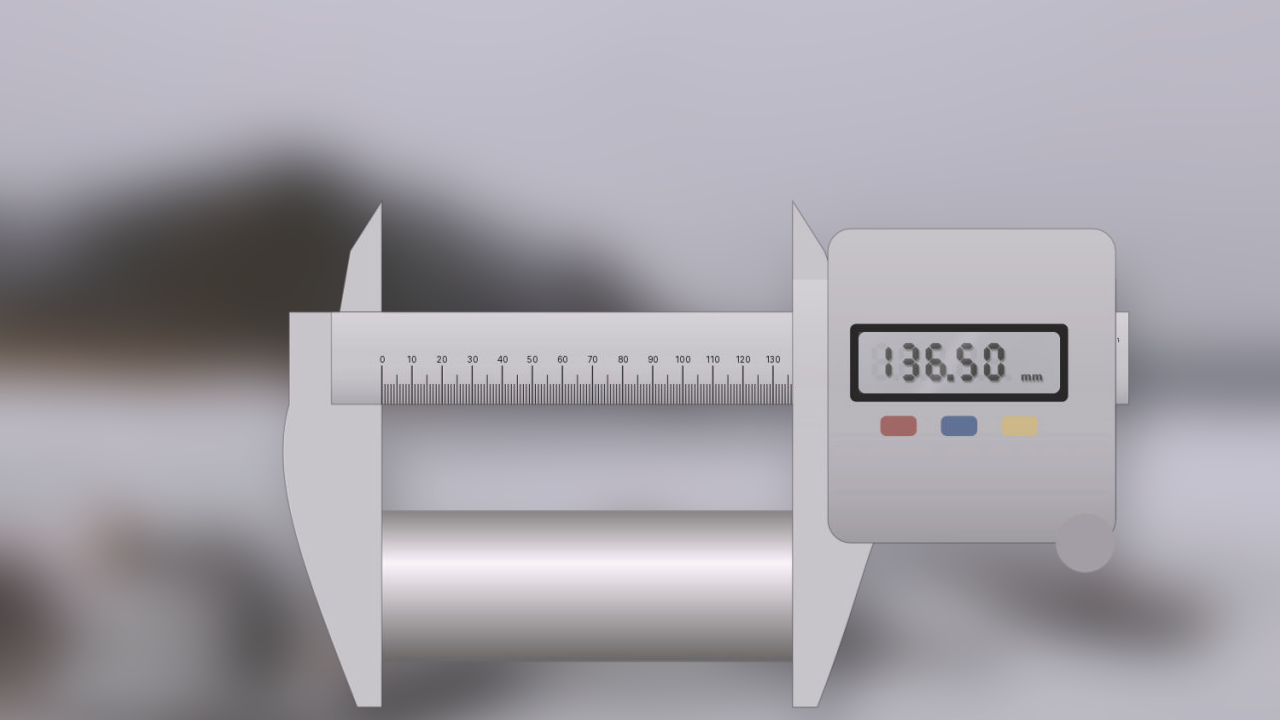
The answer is 136.50 mm
